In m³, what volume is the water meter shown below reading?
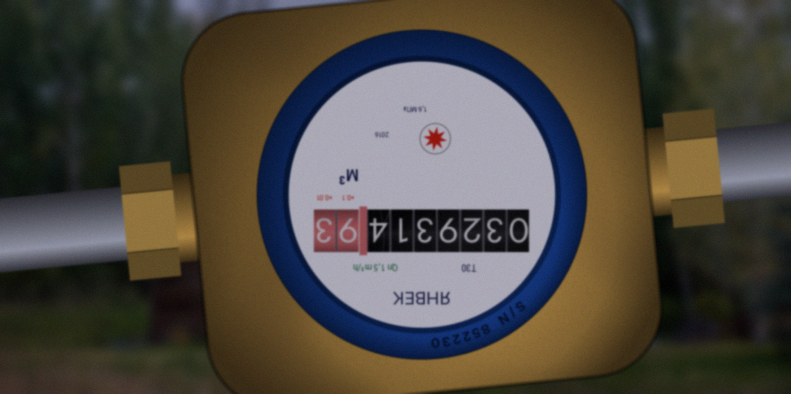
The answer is 329314.93 m³
